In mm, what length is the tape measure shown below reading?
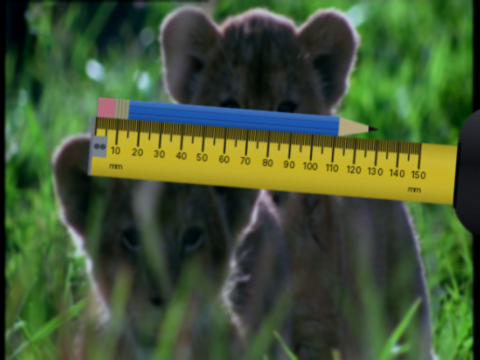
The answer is 130 mm
